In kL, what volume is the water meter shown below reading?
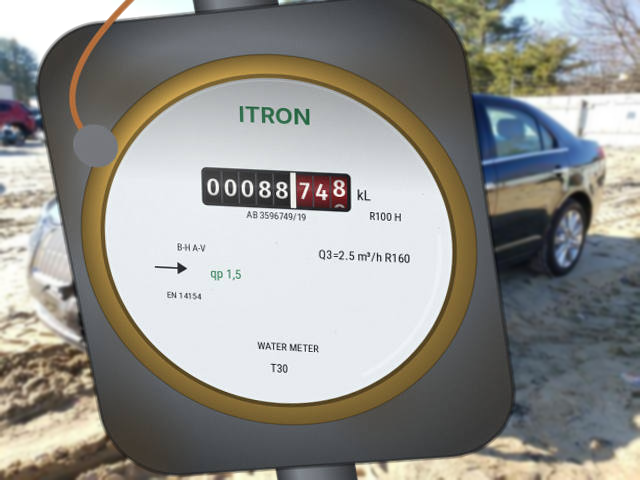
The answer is 88.748 kL
